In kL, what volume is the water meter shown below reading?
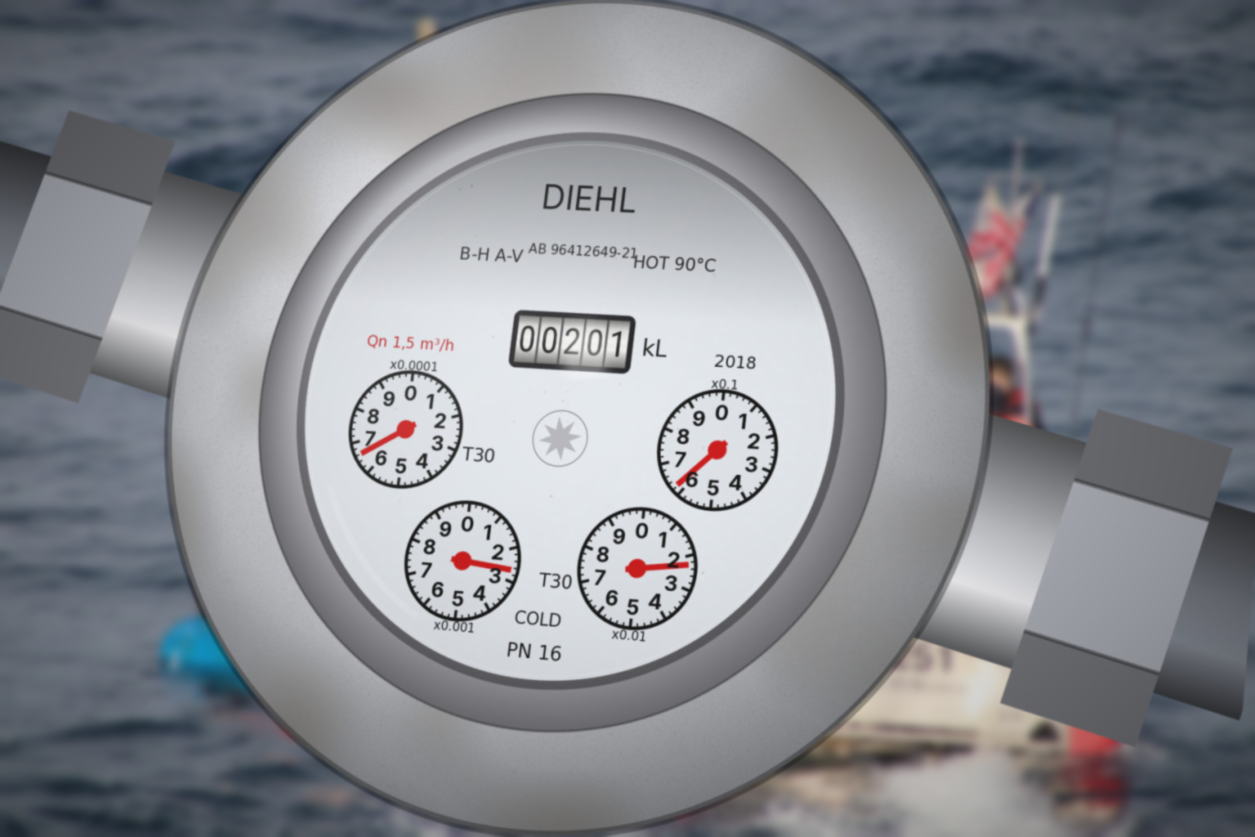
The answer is 201.6226 kL
